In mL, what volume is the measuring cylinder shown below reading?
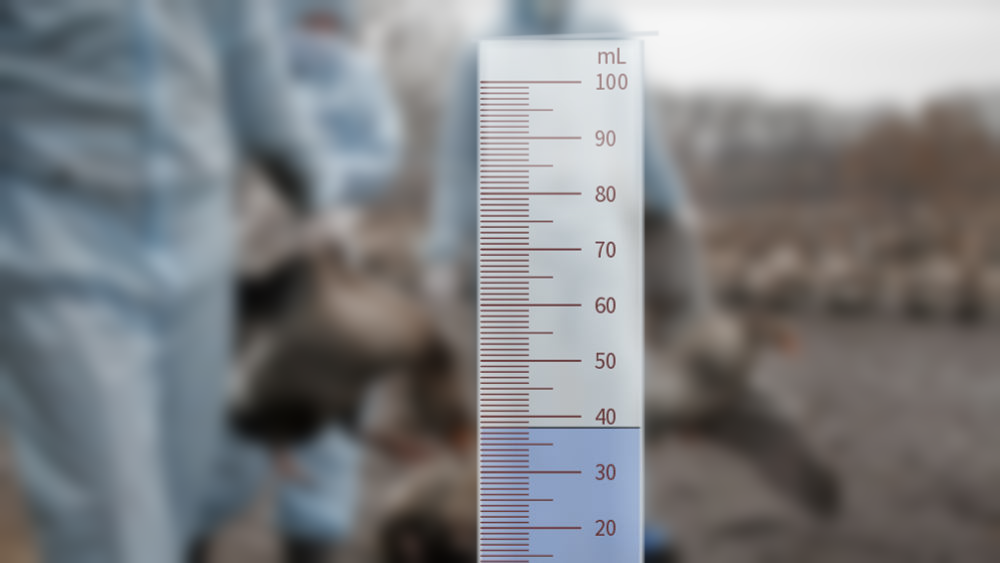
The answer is 38 mL
